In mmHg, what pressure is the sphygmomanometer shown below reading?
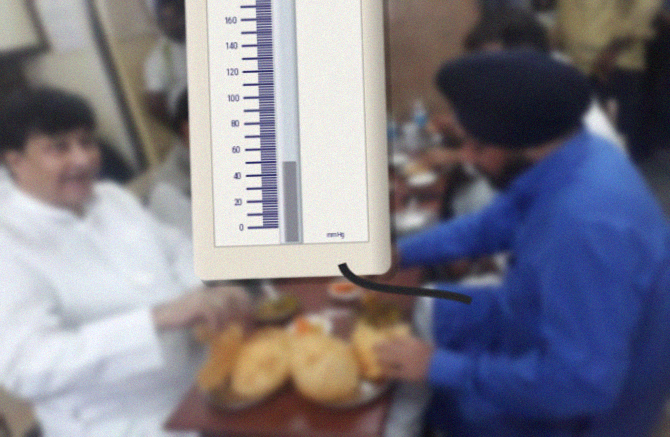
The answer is 50 mmHg
